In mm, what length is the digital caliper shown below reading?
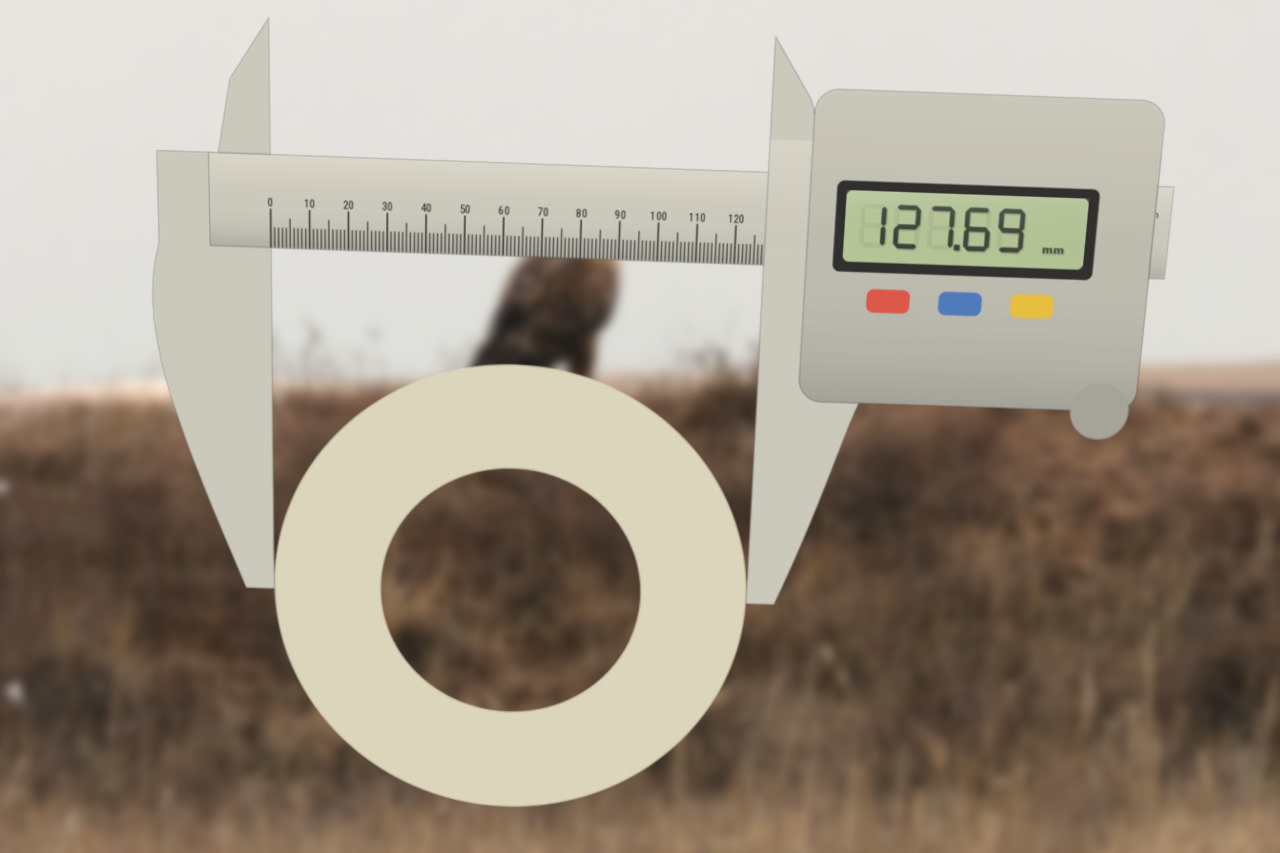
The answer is 127.69 mm
